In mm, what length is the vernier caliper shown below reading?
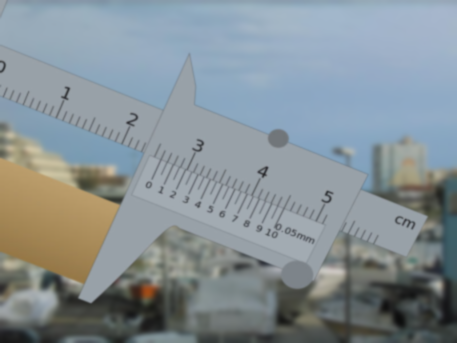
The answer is 26.0 mm
